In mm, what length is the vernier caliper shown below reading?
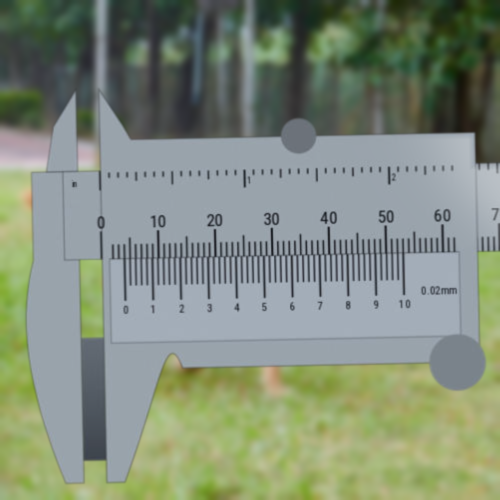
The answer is 4.0 mm
